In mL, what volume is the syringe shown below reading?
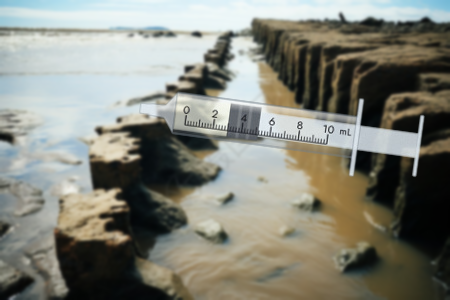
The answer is 3 mL
